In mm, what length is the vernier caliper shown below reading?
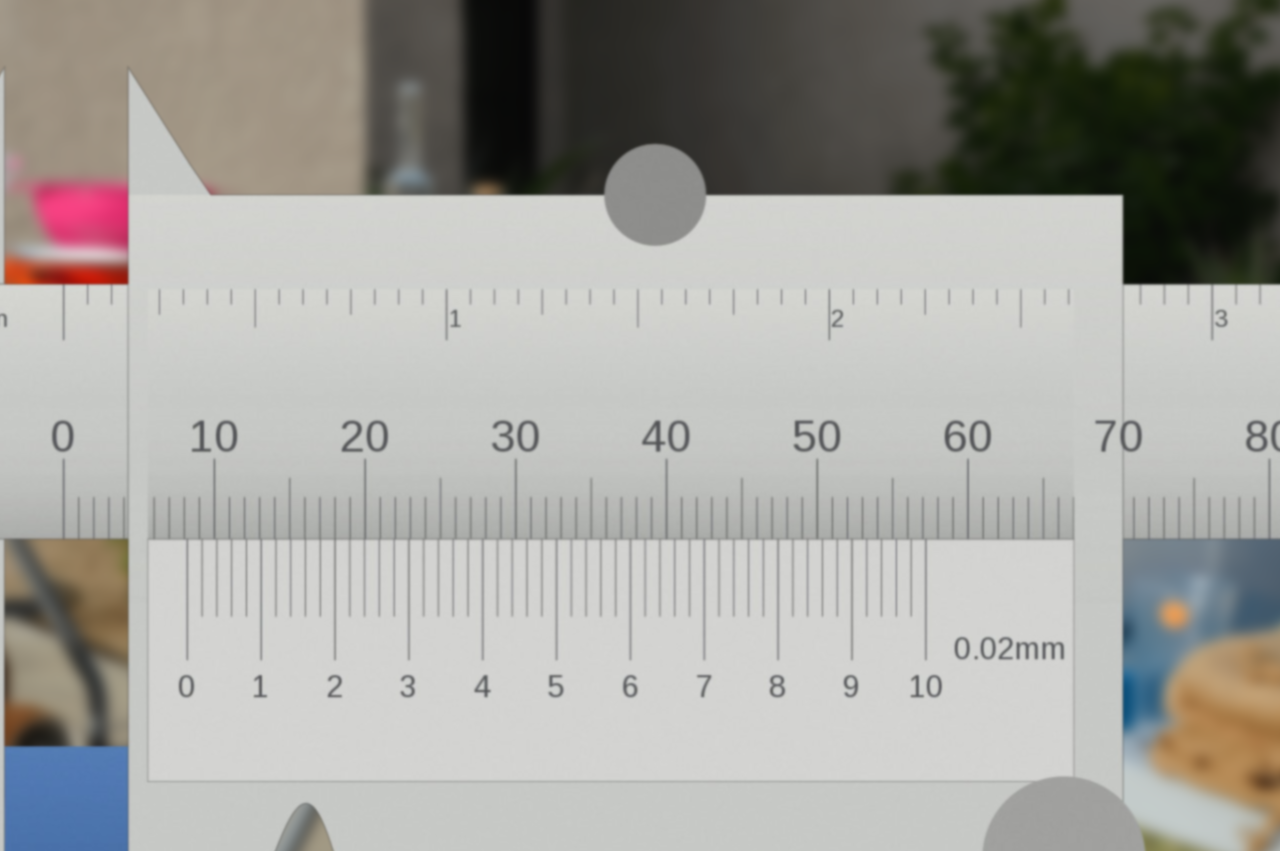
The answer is 8.2 mm
